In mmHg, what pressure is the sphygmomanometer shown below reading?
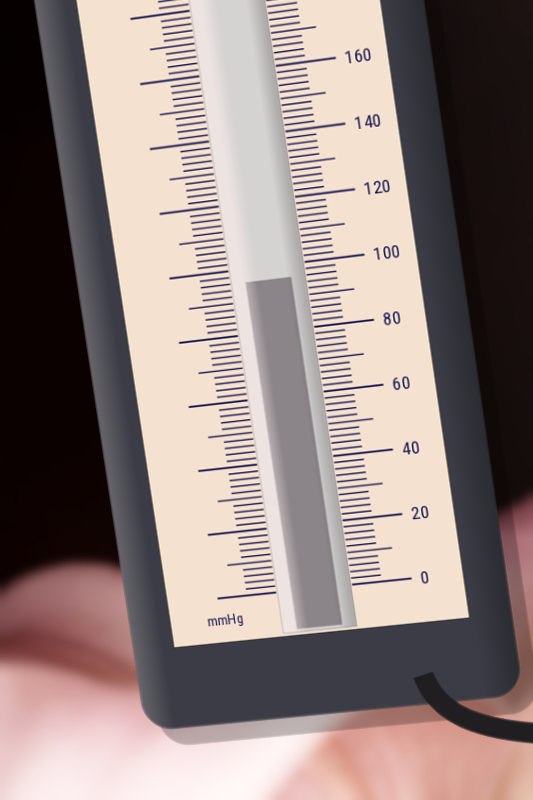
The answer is 96 mmHg
